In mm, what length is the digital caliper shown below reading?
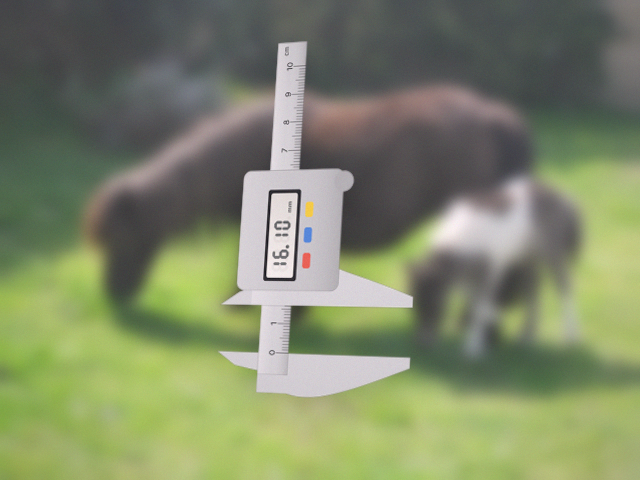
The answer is 16.10 mm
